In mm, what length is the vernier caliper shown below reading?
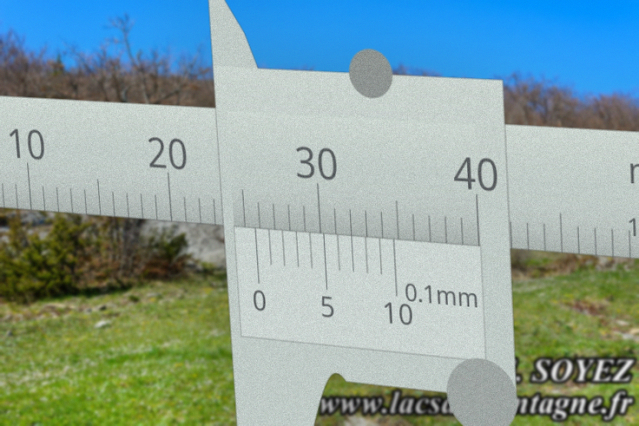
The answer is 25.7 mm
